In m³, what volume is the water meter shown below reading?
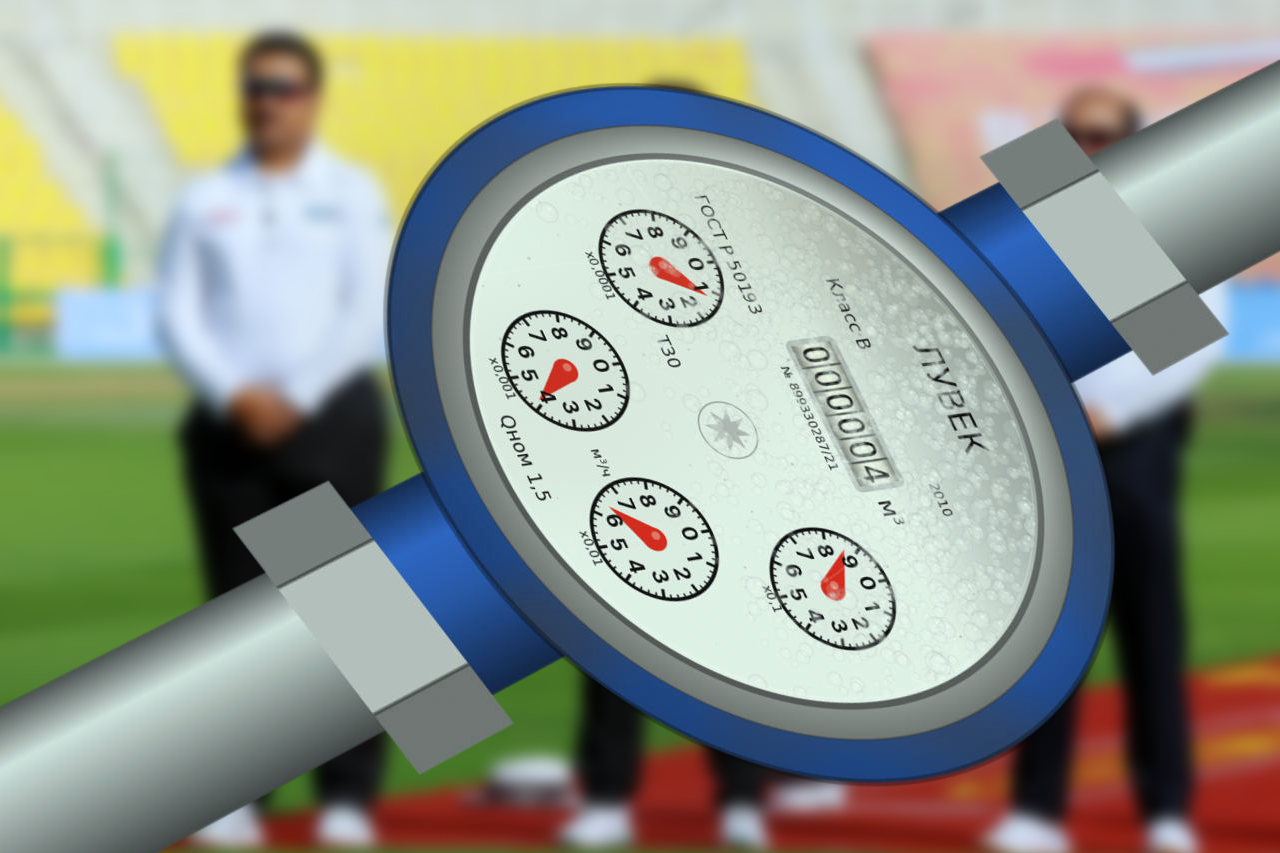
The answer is 4.8641 m³
